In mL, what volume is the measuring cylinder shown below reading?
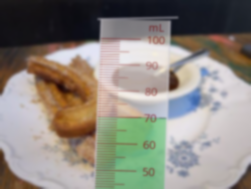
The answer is 70 mL
